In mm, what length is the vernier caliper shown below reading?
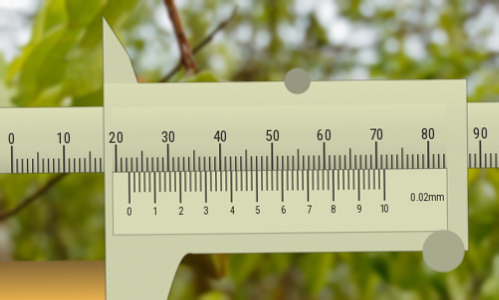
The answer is 22.5 mm
